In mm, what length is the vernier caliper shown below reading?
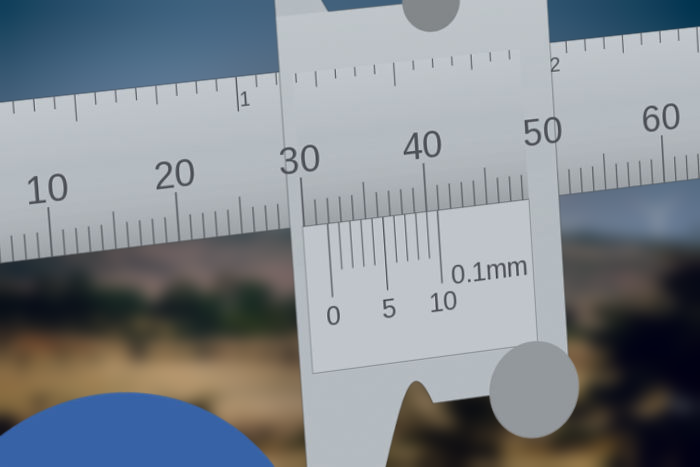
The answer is 31.9 mm
